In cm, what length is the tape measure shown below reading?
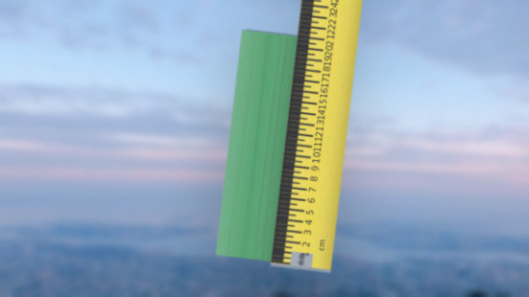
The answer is 21 cm
